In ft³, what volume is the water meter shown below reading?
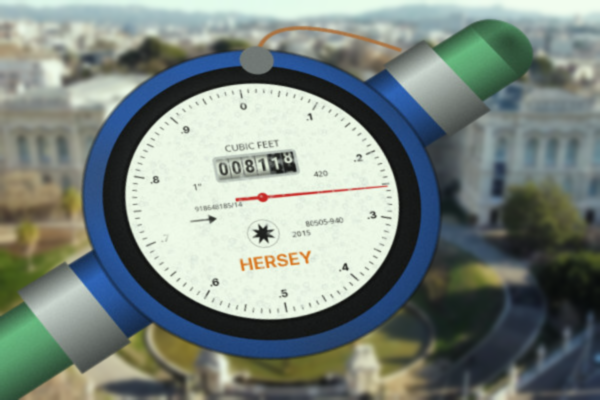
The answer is 8118.25 ft³
